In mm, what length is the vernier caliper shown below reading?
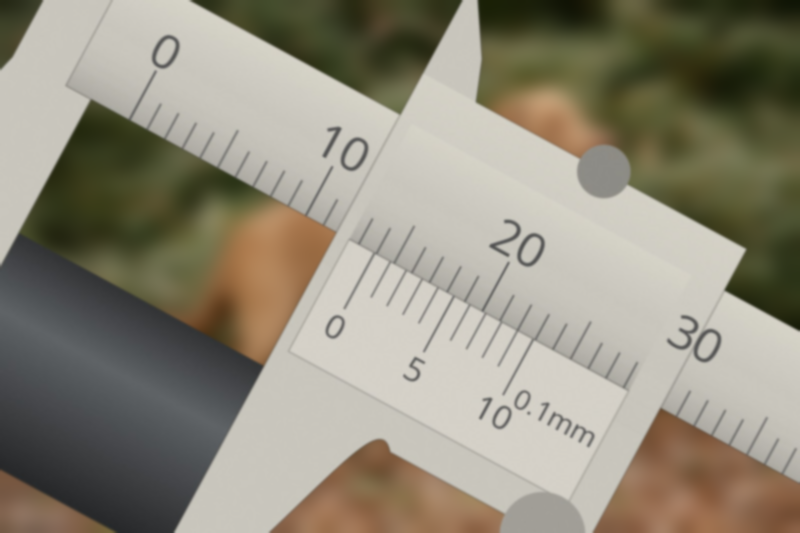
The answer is 13.9 mm
